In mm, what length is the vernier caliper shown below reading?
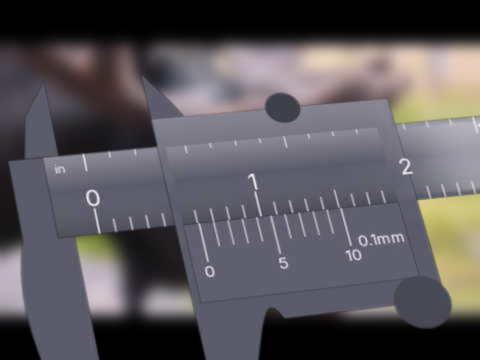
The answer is 6.1 mm
